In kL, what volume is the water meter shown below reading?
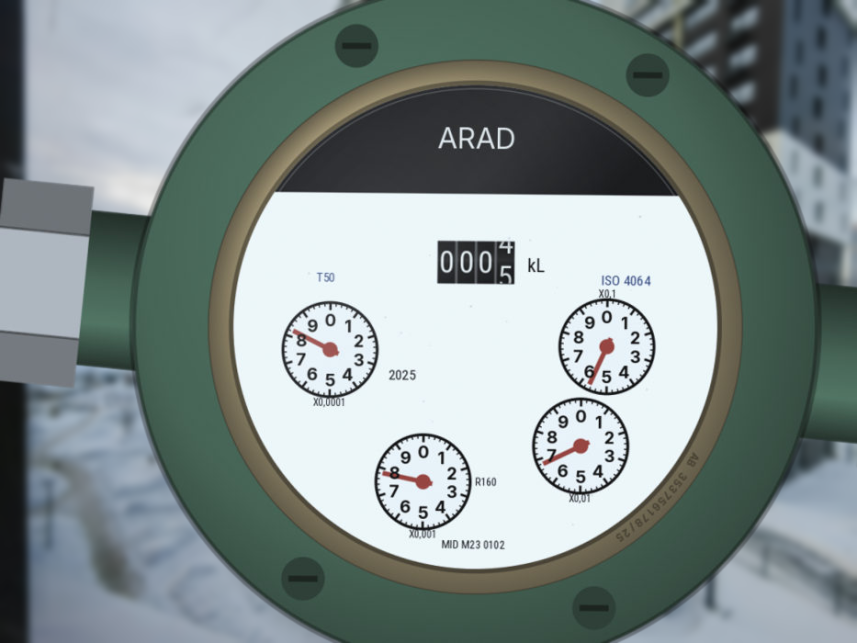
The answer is 4.5678 kL
